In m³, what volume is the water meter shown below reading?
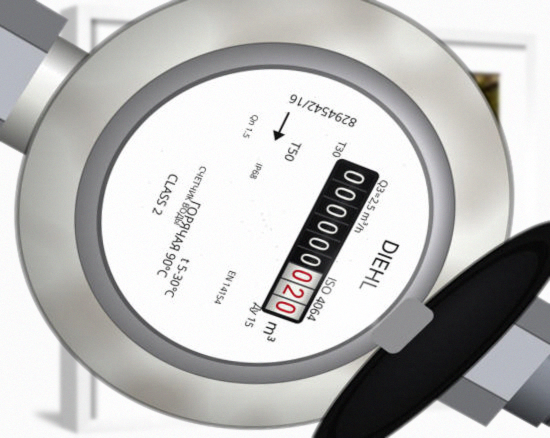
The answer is 0.020 m³
